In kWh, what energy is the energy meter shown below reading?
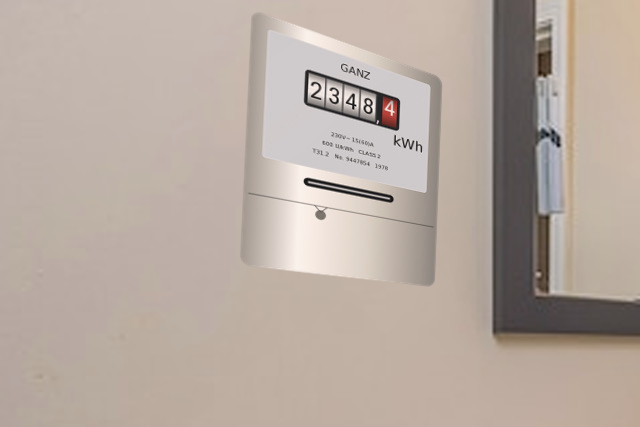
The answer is 2348.4 kWh
